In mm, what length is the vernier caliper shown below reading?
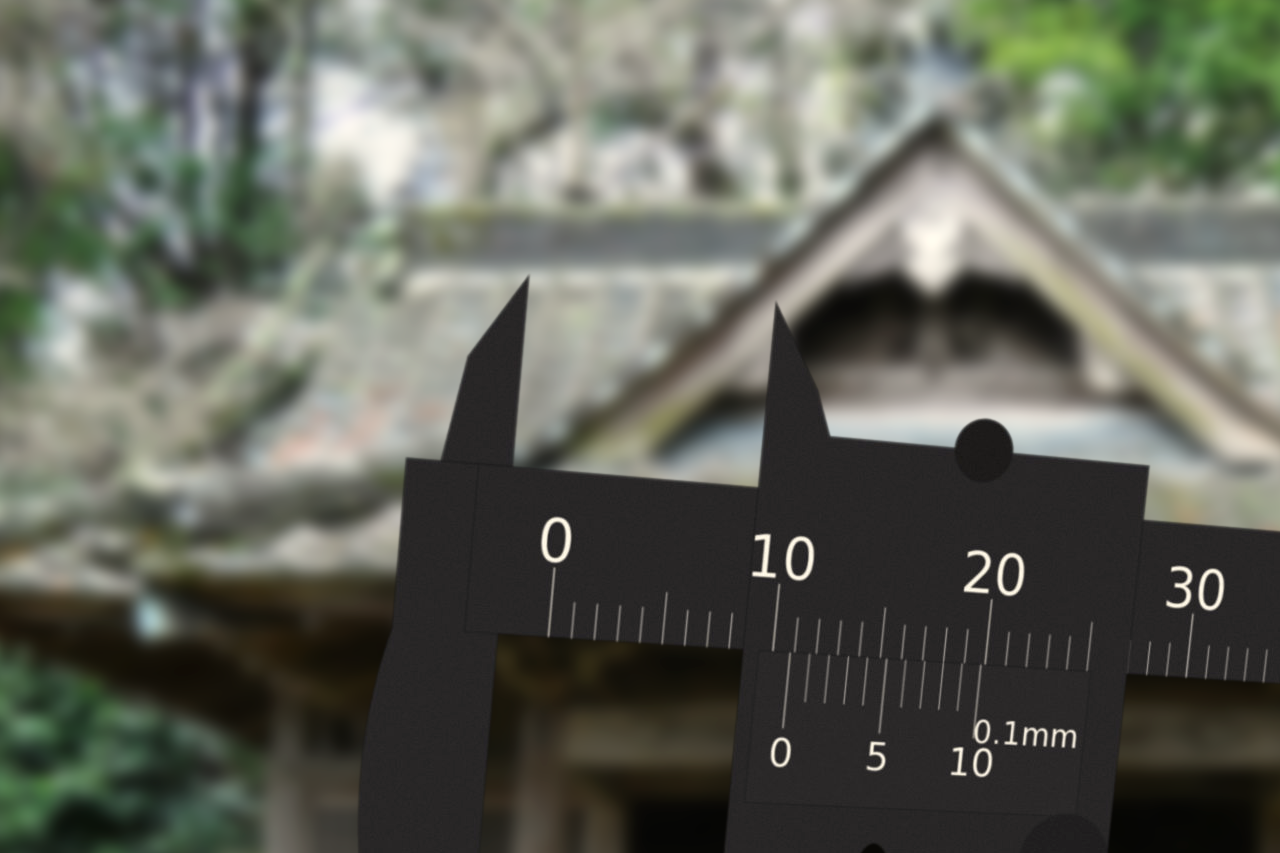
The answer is 10.8 mm
